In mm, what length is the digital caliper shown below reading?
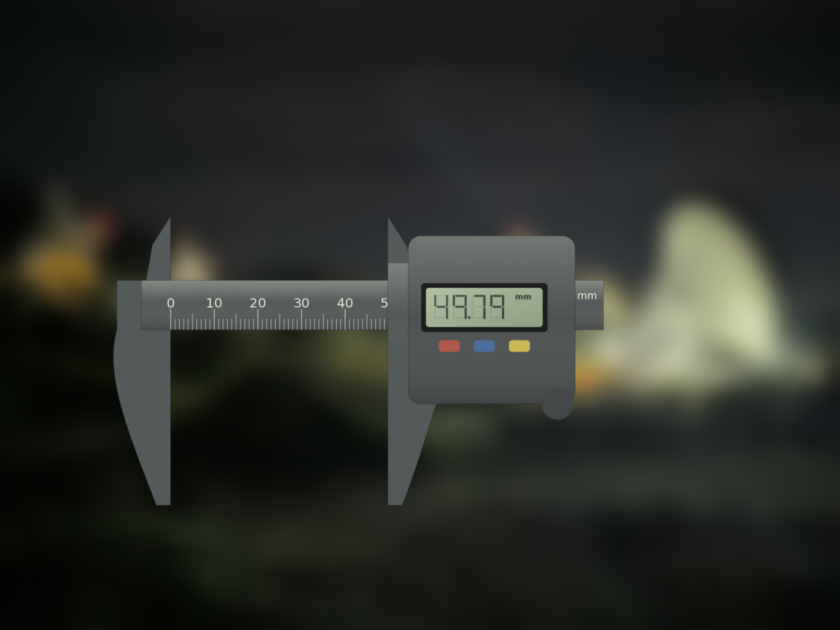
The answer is 49.79 mm
